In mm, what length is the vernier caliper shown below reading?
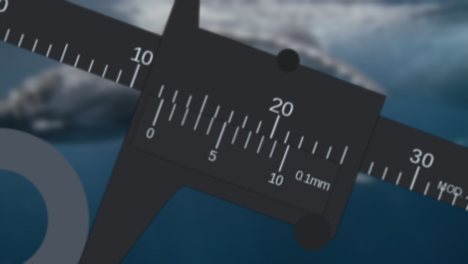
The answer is 12.3 mm
